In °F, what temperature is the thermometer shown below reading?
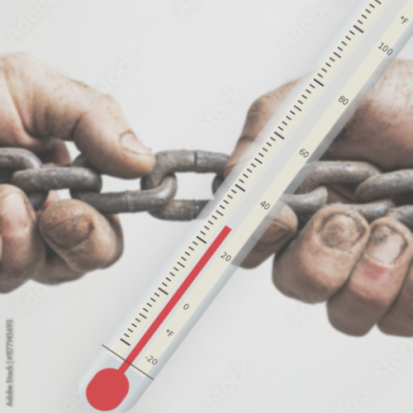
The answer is 28 °F
